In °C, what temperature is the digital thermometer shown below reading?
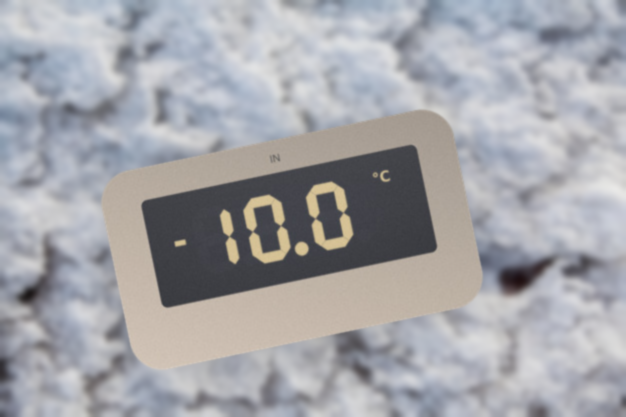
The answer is -10.0 °C
